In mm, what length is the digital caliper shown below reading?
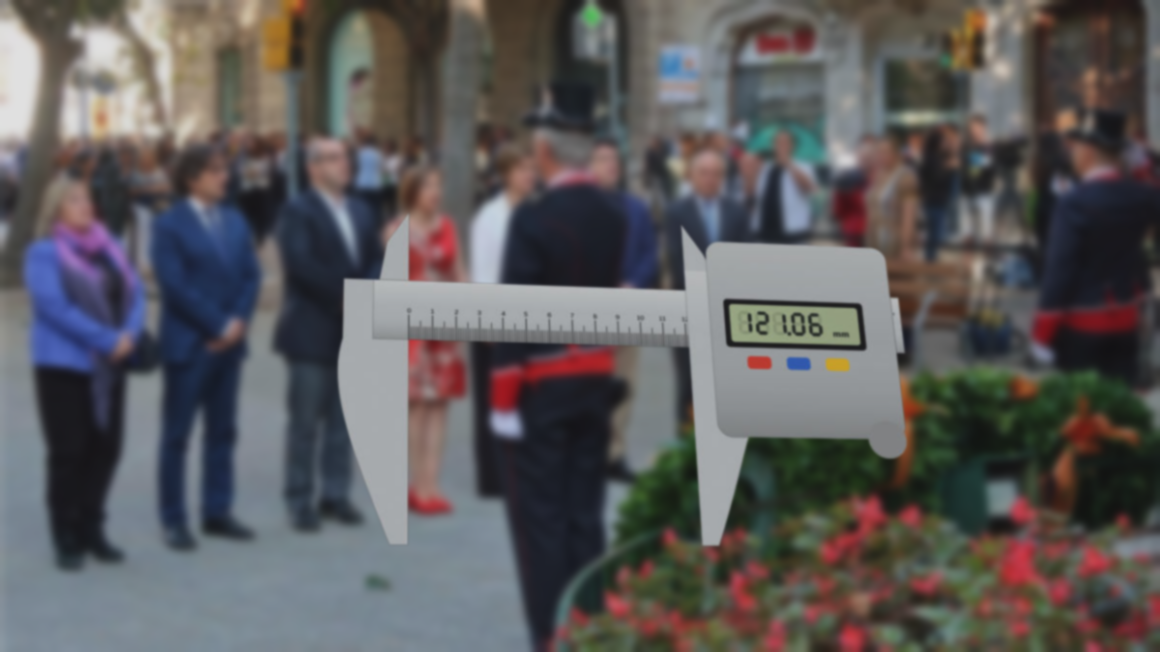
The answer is 121.06 mm
